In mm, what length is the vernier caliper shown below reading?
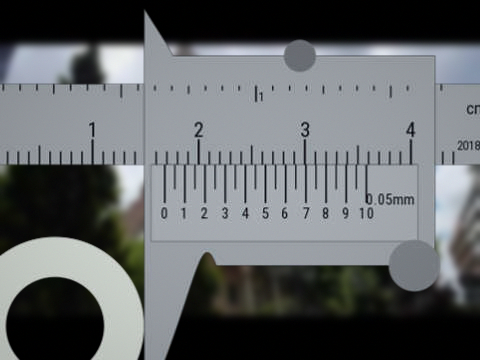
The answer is 16.8 mm
